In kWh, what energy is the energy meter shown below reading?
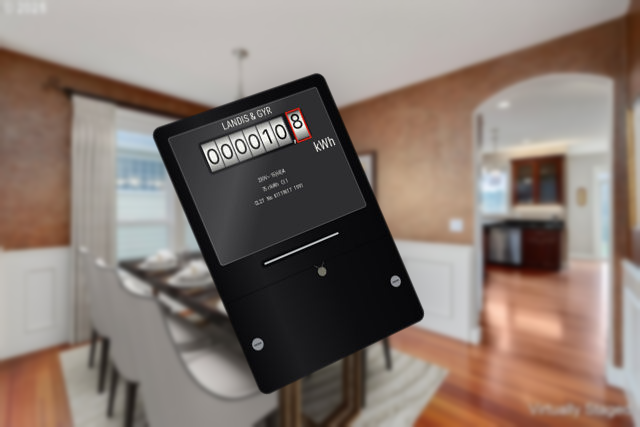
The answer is 10.8 kWh
